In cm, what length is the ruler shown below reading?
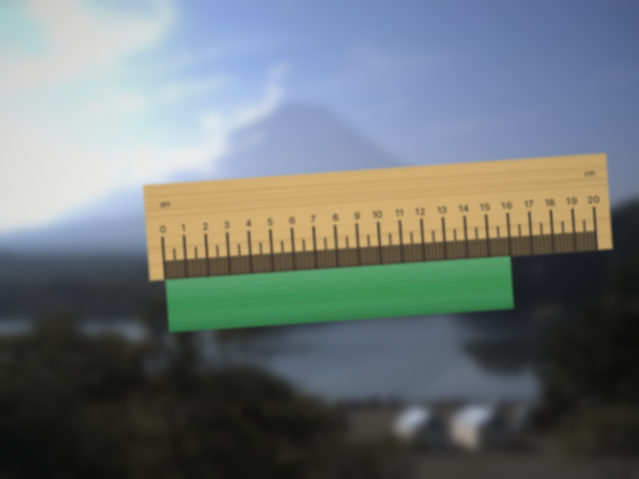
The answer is 16 cm
